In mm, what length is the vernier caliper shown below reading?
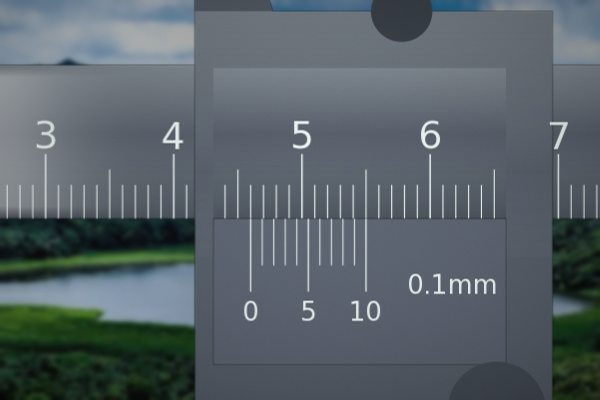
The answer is 46.0 mm
